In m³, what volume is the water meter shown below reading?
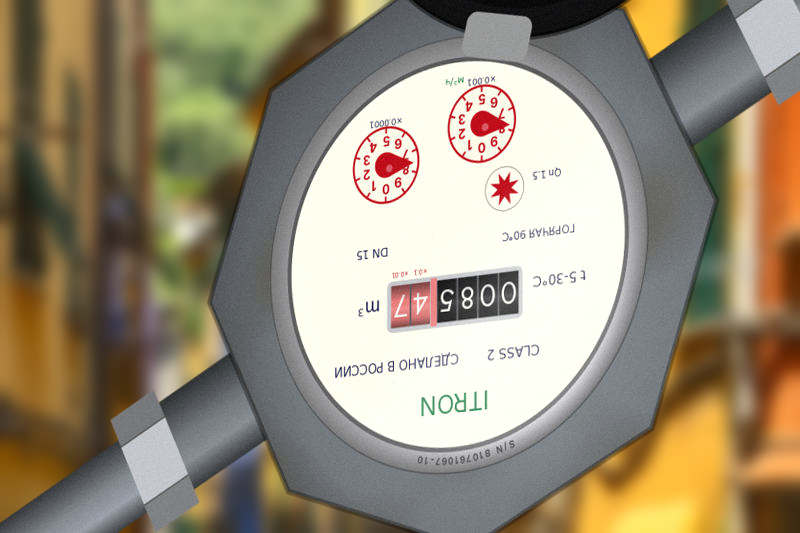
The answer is 85.4777 m³
